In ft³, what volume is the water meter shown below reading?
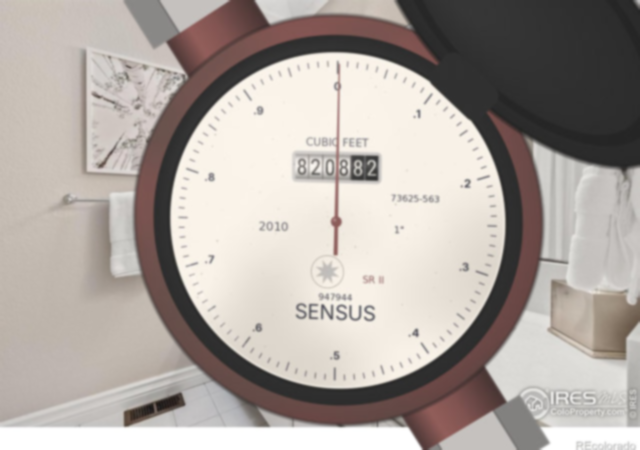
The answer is 820882.00 ft³
